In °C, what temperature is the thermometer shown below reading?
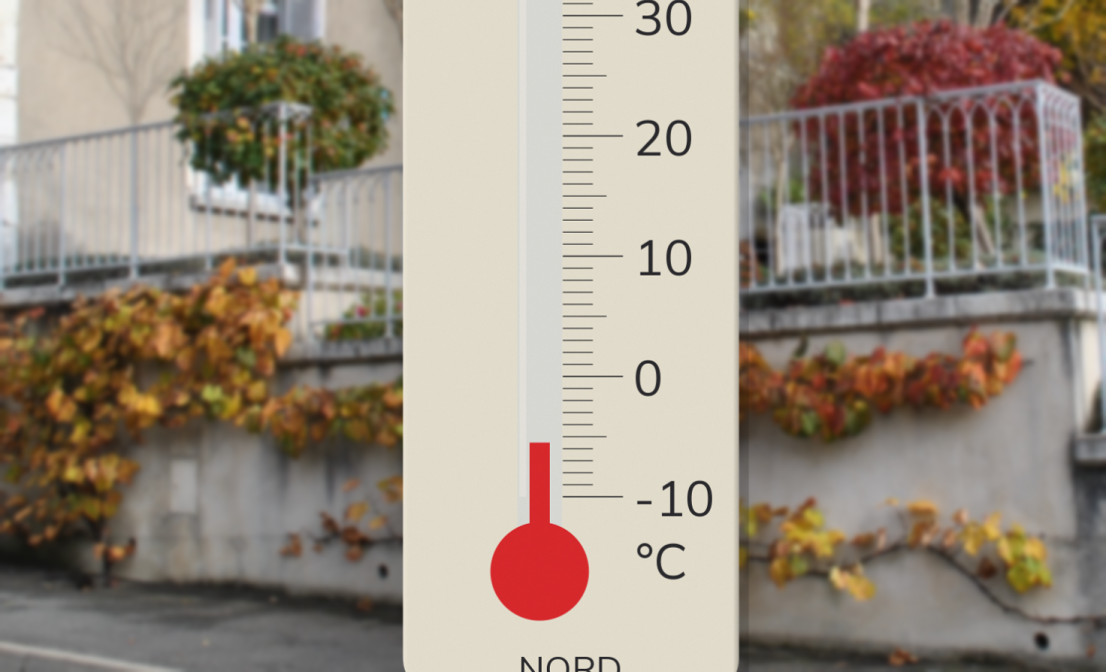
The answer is -5.5 °C
